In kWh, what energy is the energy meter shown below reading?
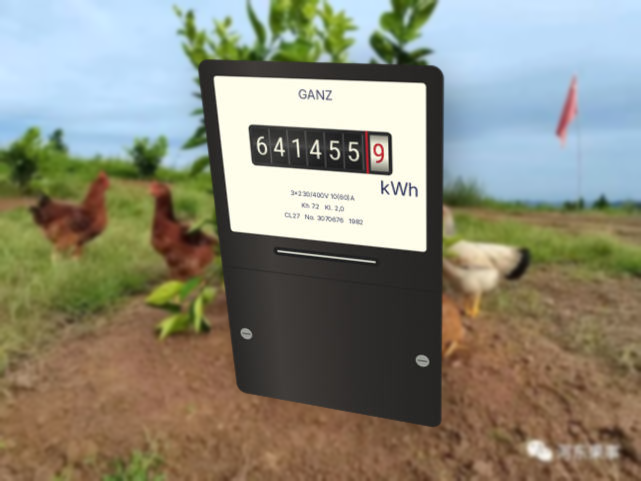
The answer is 641455.9 kWh
